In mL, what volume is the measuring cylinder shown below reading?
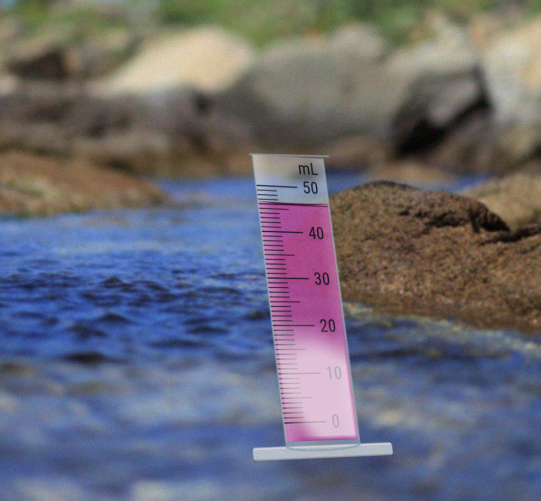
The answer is 46 mL
